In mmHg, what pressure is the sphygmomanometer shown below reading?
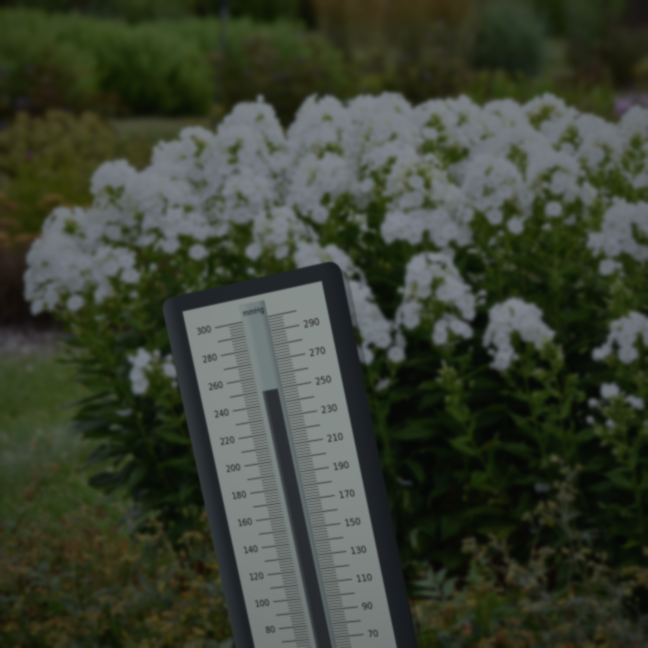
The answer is 250 mmHg
